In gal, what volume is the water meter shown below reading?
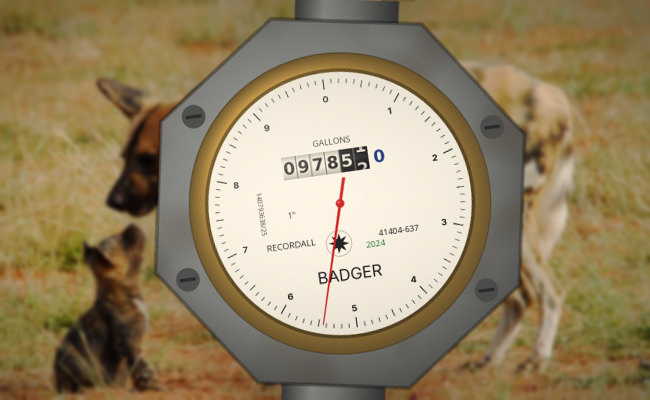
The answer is 978515.4 gal
